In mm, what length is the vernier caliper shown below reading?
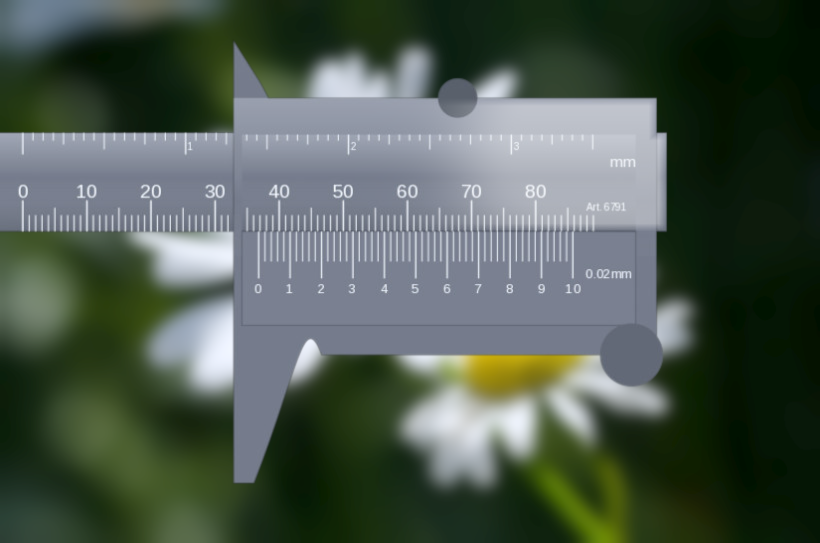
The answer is 36.8 mm
